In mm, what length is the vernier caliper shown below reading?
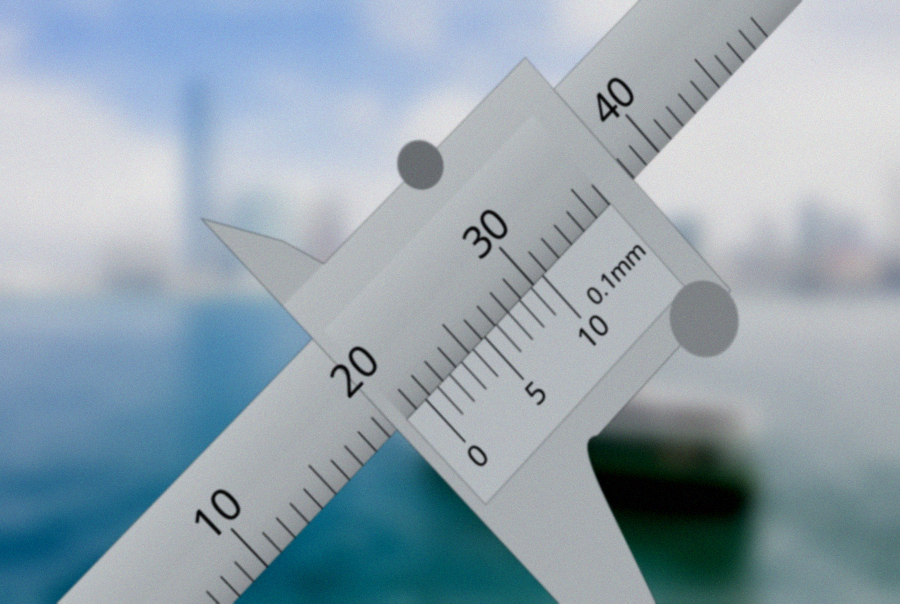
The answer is 21.7 mm
